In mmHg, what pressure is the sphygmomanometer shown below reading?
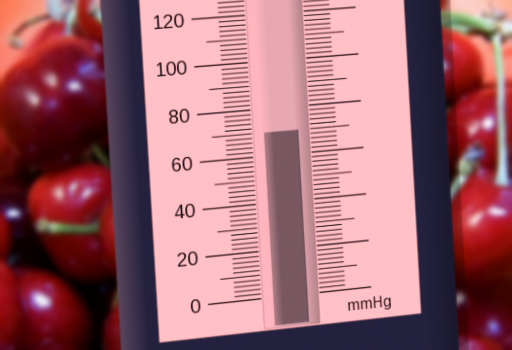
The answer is 70 mmHg
